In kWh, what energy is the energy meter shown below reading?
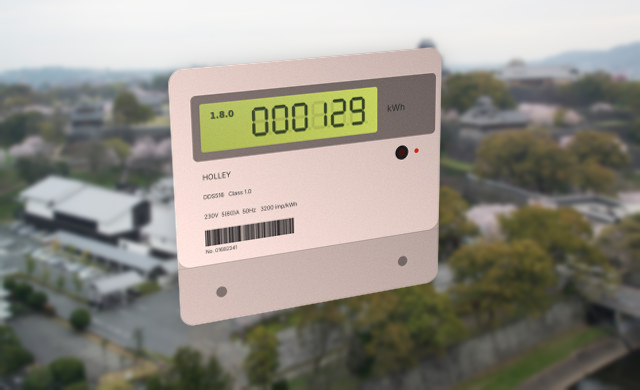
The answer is 129 kWh
